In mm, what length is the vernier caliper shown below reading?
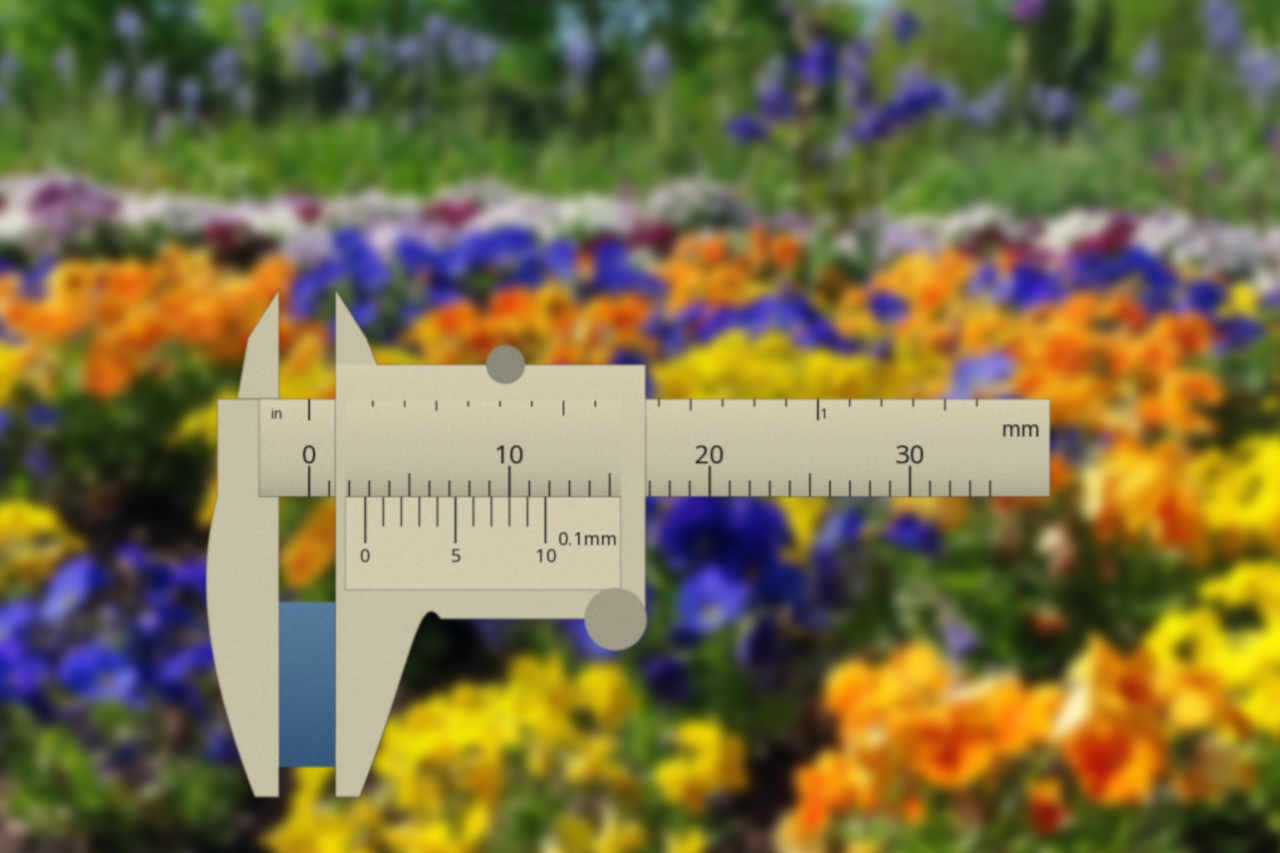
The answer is 2.8 mm
